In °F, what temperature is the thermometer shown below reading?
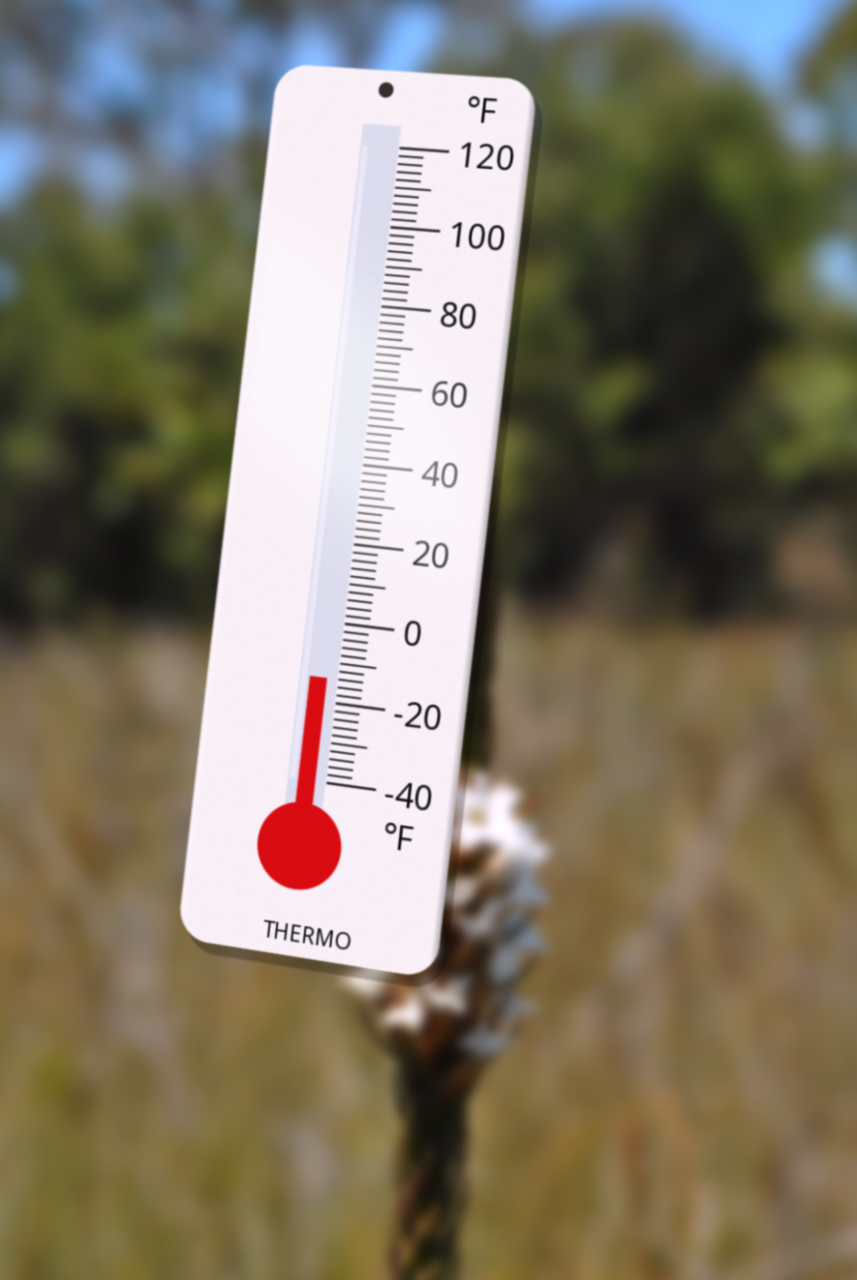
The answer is -14 °F
